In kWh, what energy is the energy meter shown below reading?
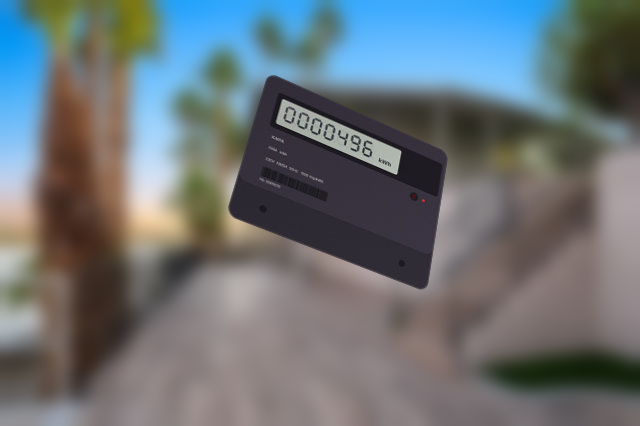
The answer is 496 kWh
